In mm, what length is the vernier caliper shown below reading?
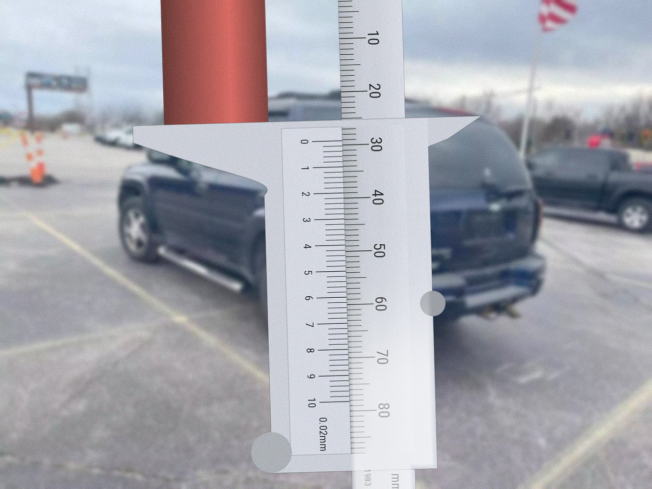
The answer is 29.2 mm
